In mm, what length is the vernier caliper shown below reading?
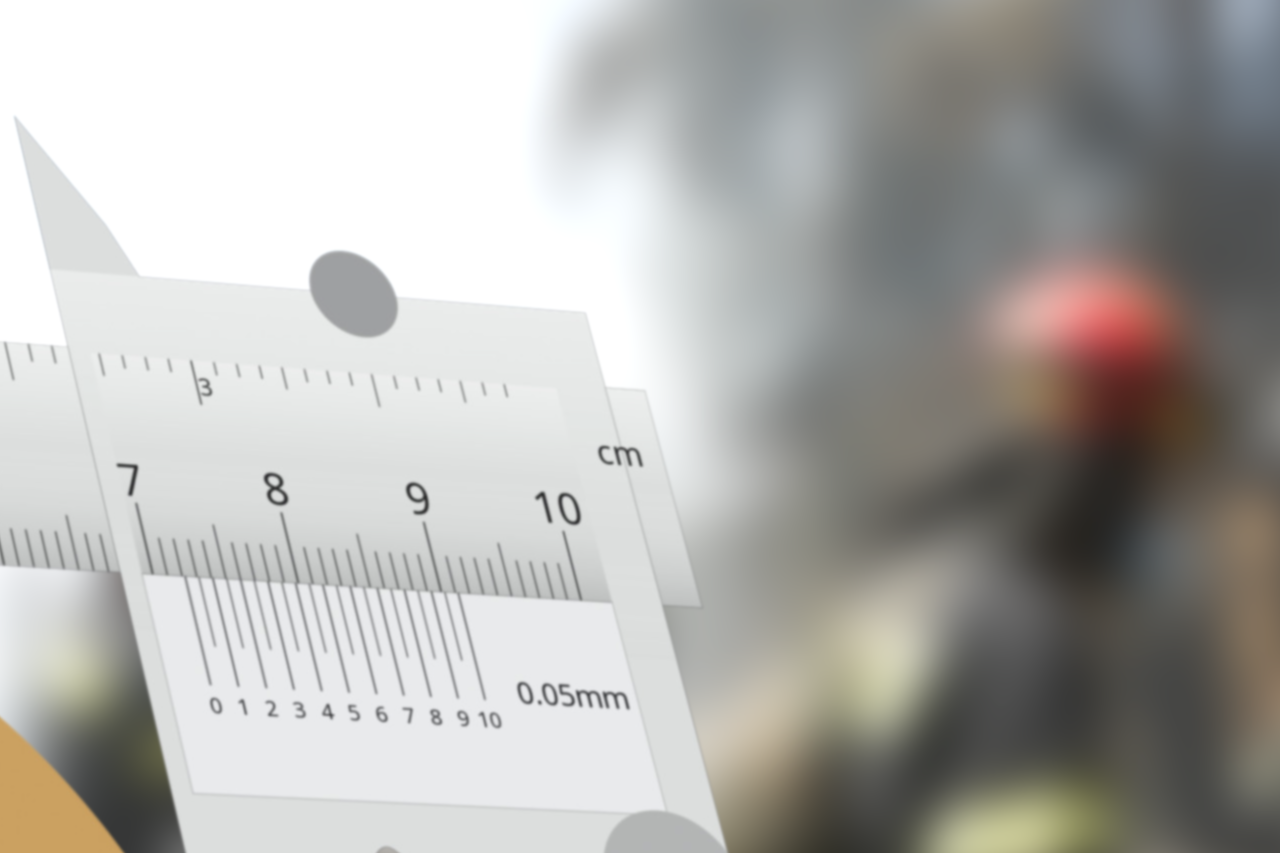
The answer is 72.2 mm
